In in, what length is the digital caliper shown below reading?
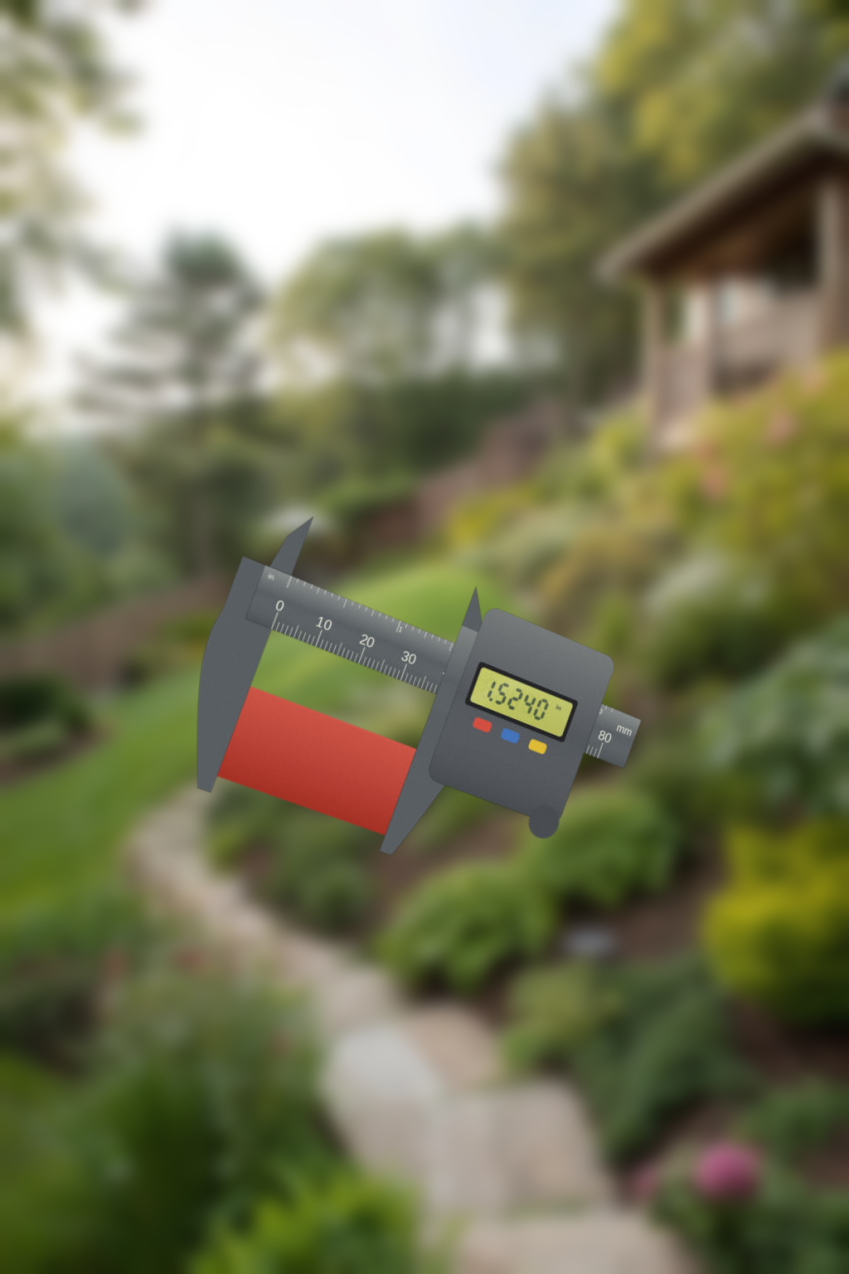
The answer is 1.5240 in
